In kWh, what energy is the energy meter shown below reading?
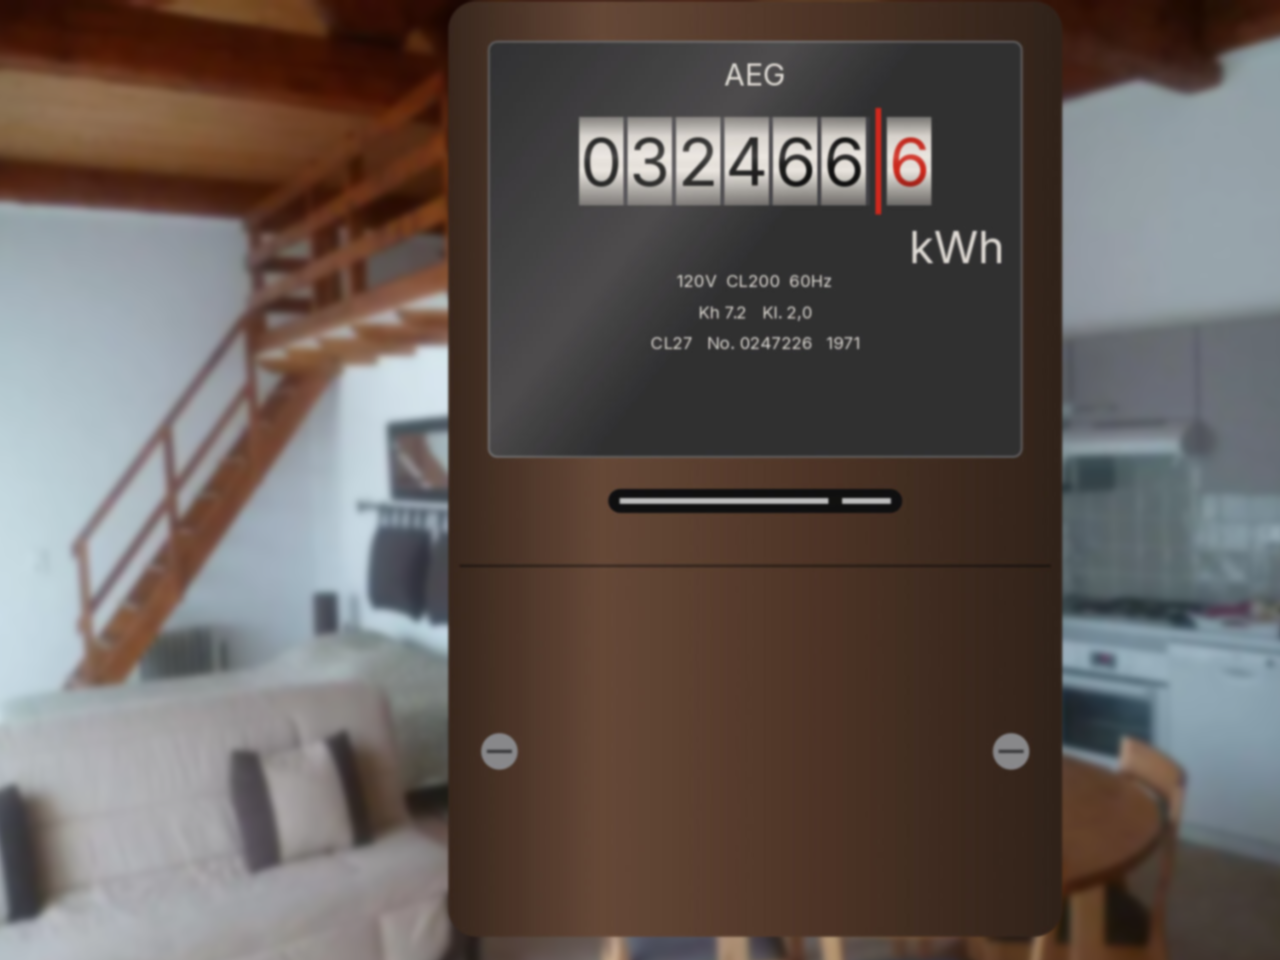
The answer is 32466.6 kWh
